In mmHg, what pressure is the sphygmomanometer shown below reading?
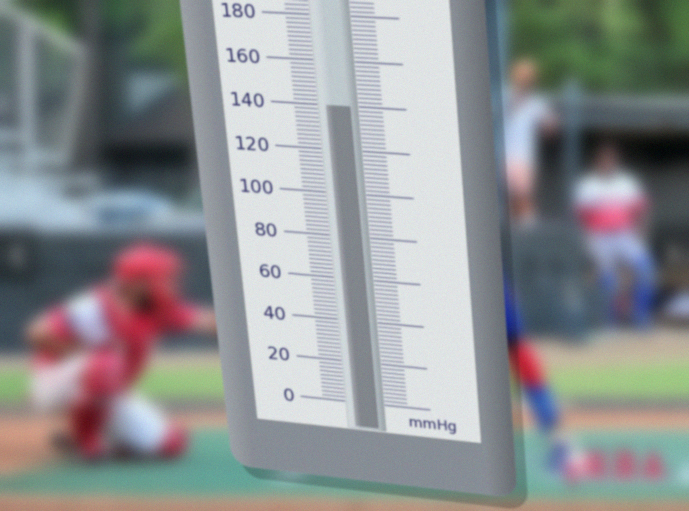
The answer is 140 mmHg
